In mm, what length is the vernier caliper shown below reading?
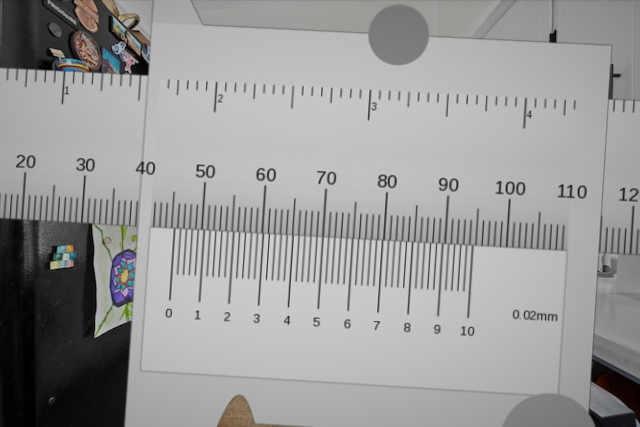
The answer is 45.5 mm
